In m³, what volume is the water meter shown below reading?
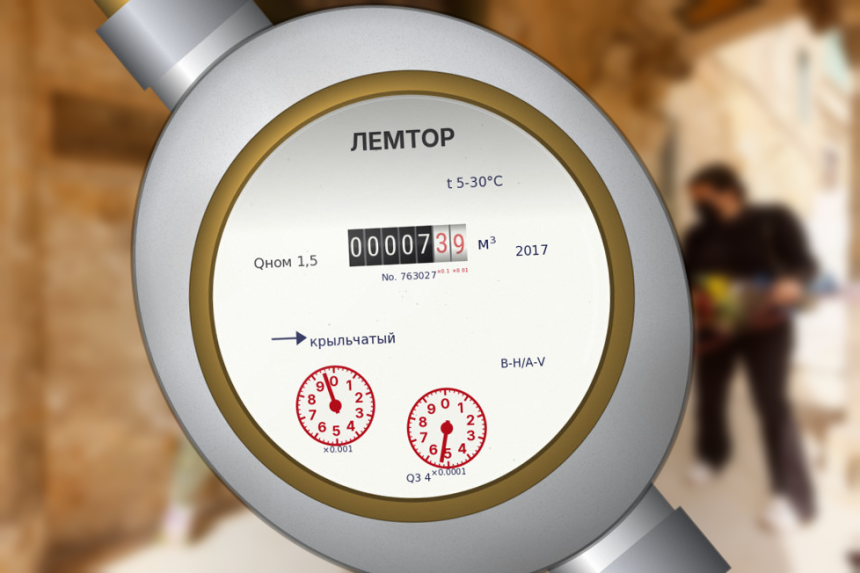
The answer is 7.3895 m³
